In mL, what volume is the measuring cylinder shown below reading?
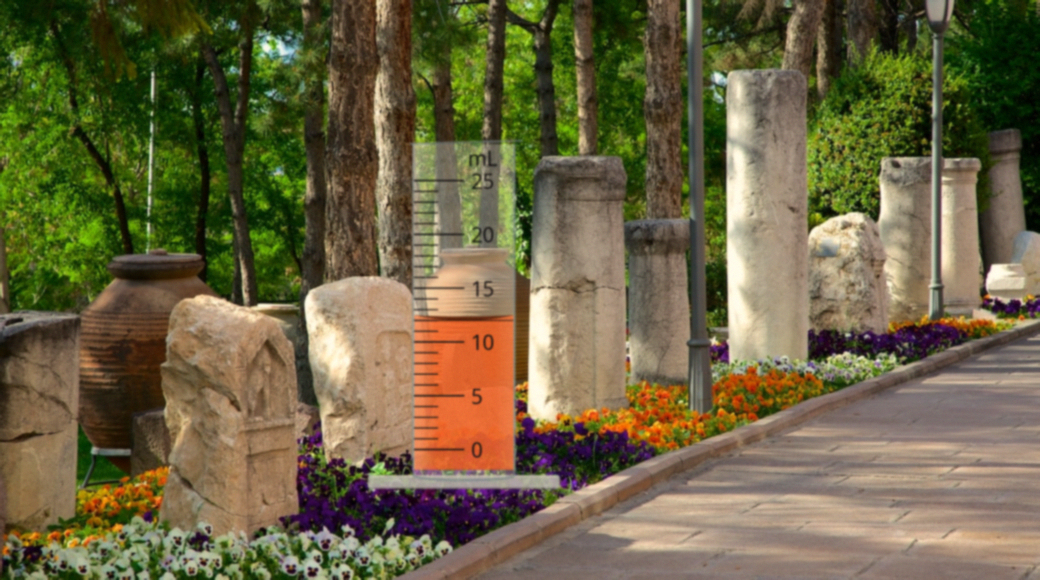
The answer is 12 mL
